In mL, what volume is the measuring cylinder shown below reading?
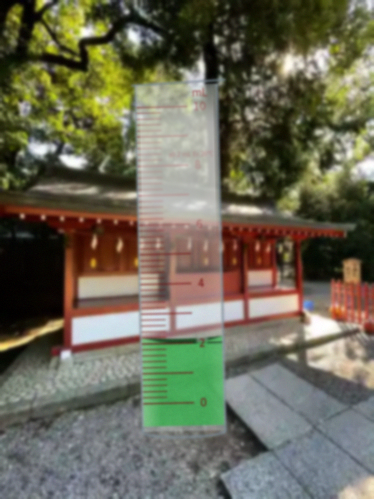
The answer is 2 mL
